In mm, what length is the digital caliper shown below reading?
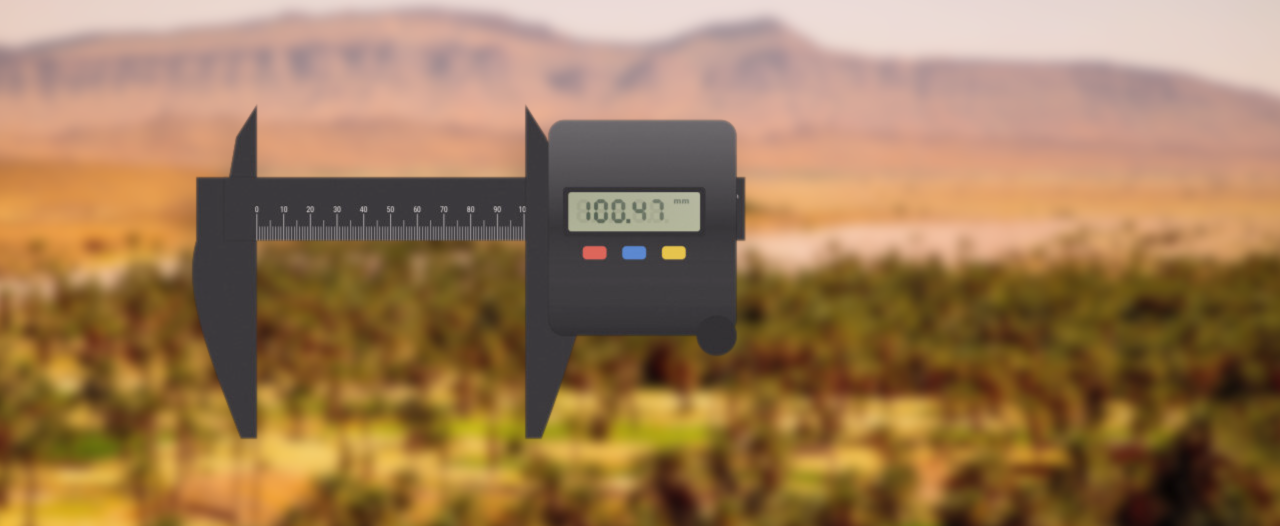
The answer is 100.47 mm
